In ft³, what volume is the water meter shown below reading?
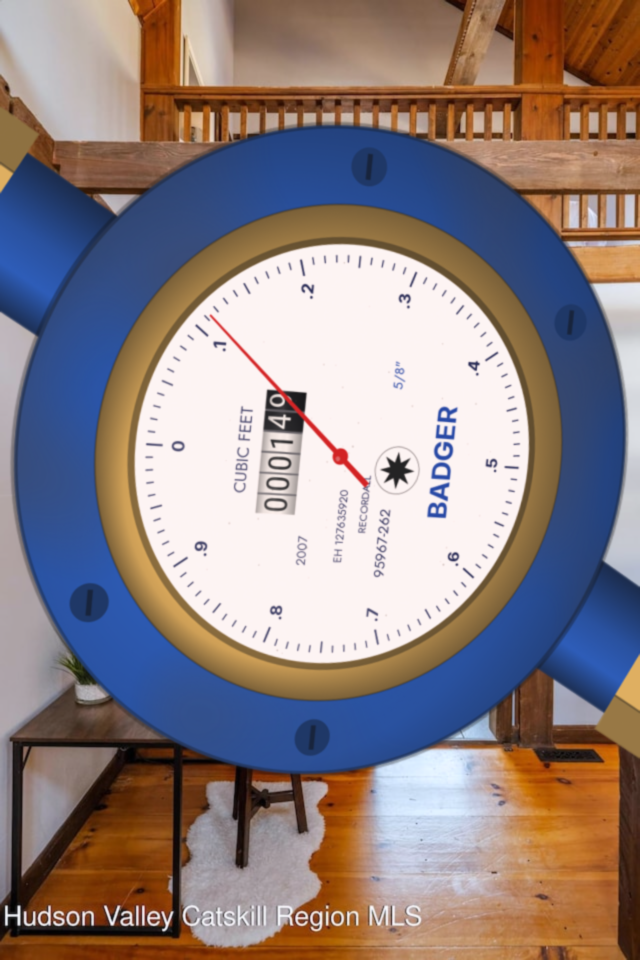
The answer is 149.11 ft³
